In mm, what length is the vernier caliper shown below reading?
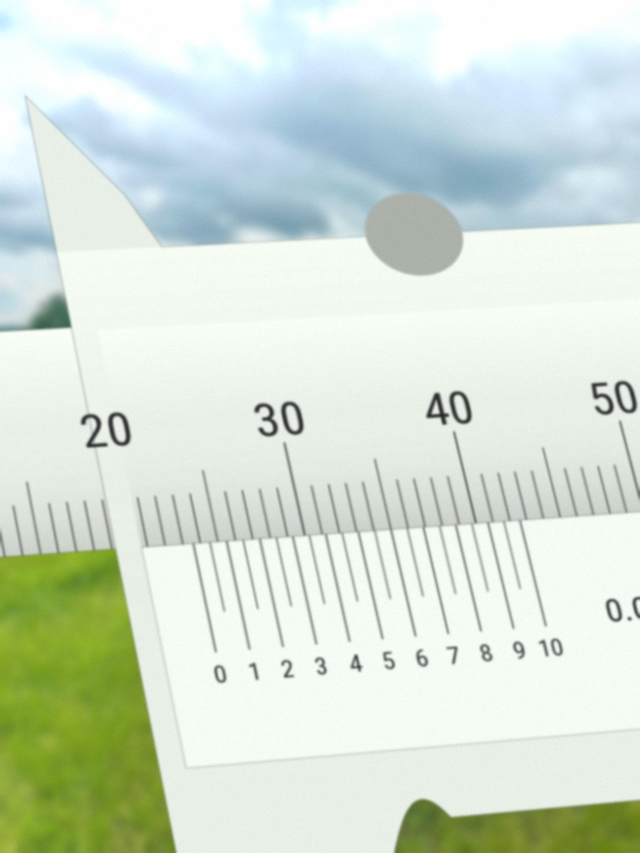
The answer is 23.6 mm
